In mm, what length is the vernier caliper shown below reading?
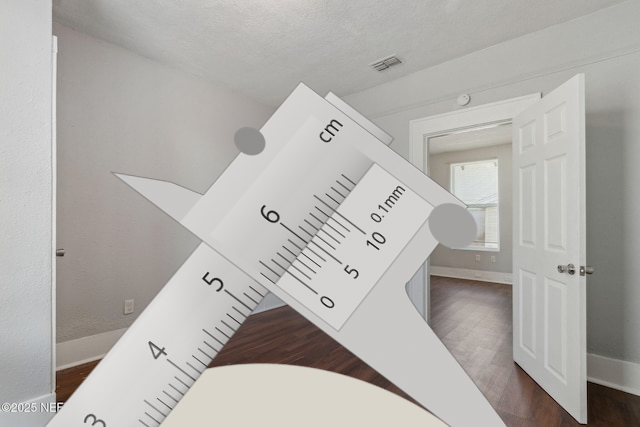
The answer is 56.0 mm
